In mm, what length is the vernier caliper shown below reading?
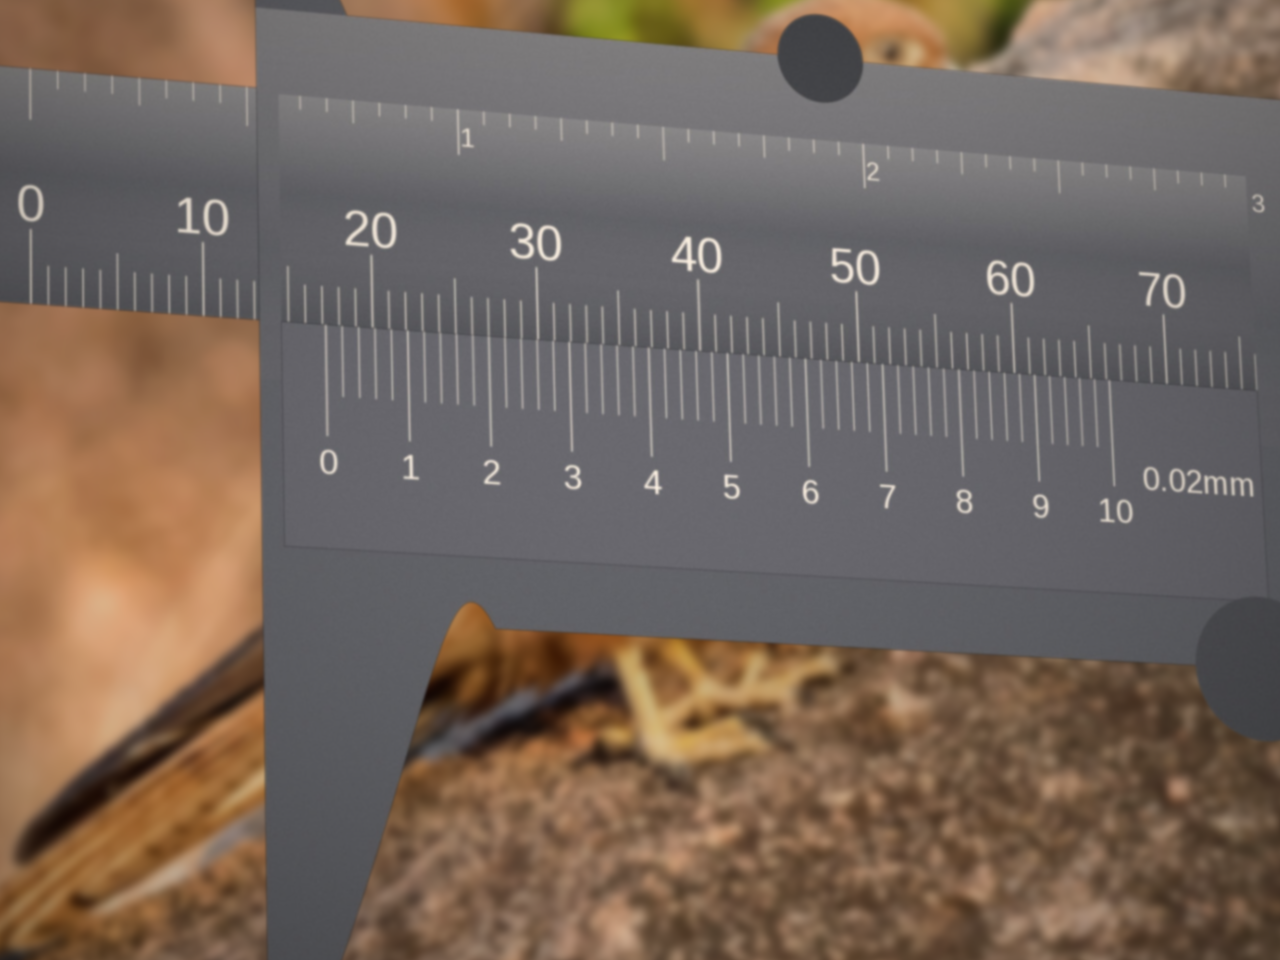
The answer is 17.2 mm
